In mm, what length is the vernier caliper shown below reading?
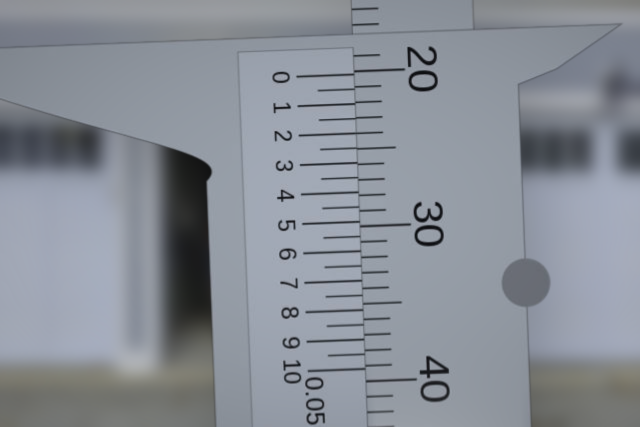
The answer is 20.2 mm
